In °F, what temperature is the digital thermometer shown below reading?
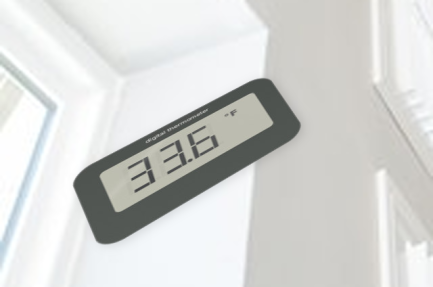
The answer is 33.6 °F
